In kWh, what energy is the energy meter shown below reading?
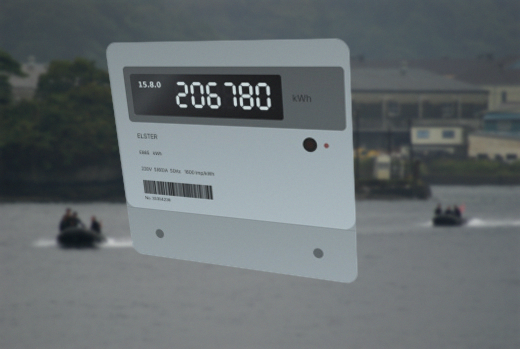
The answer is 206780 kWh
